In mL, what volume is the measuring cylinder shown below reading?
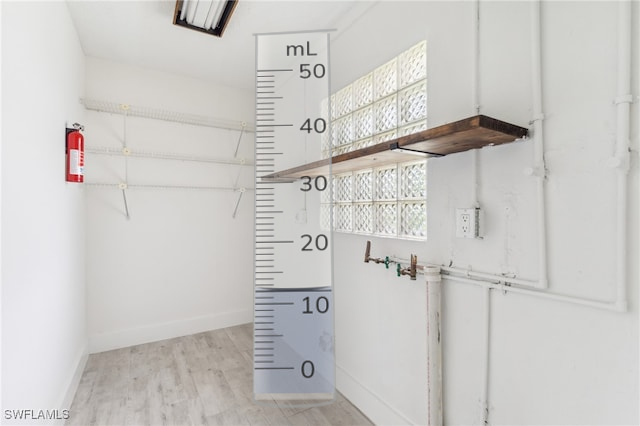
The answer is 12 mL
